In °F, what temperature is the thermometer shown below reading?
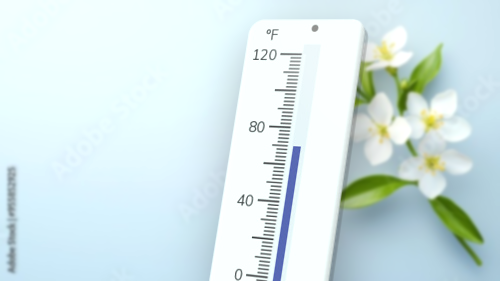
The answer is 70 °F
